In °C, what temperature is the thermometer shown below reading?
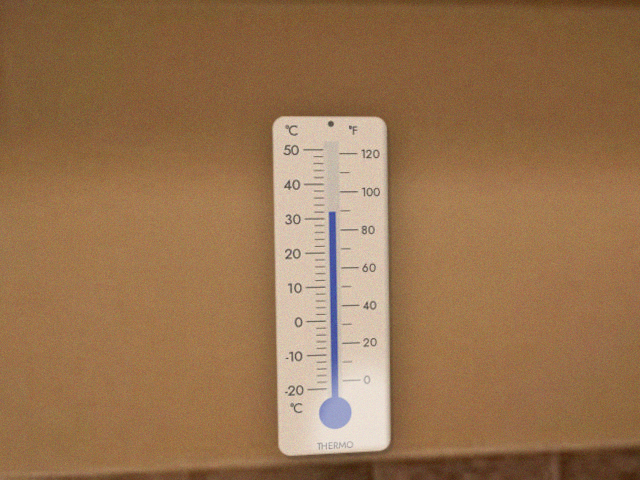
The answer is 32 °C
